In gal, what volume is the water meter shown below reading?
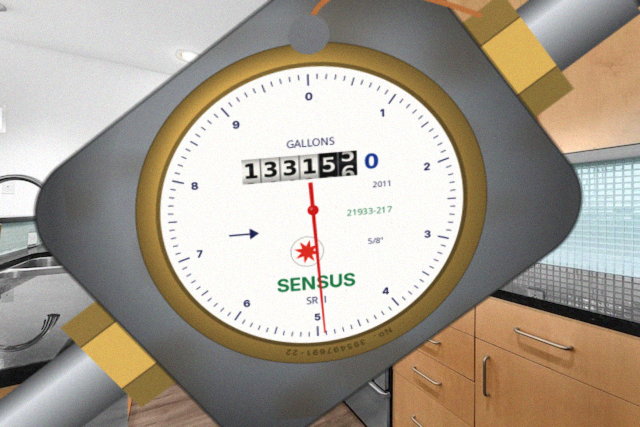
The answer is 1331554.9 gal
